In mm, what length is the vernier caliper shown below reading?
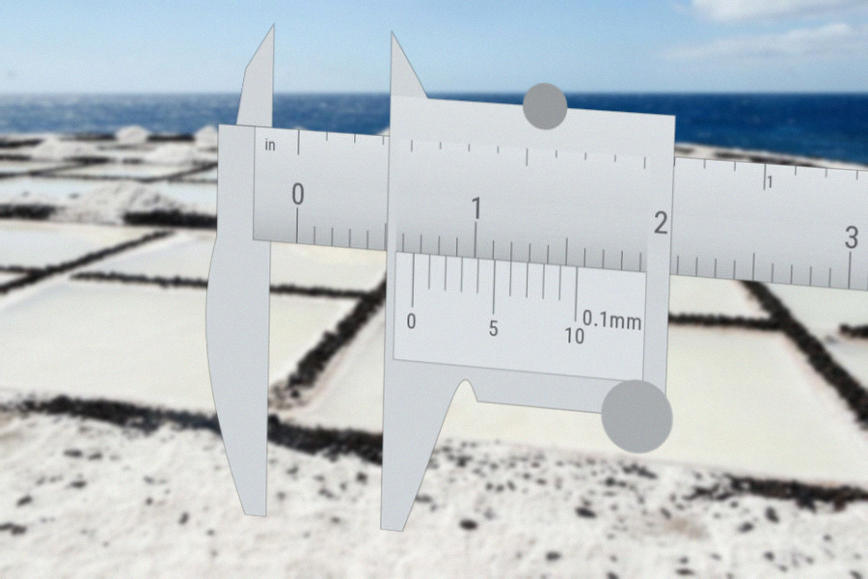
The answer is 6.6 mm
